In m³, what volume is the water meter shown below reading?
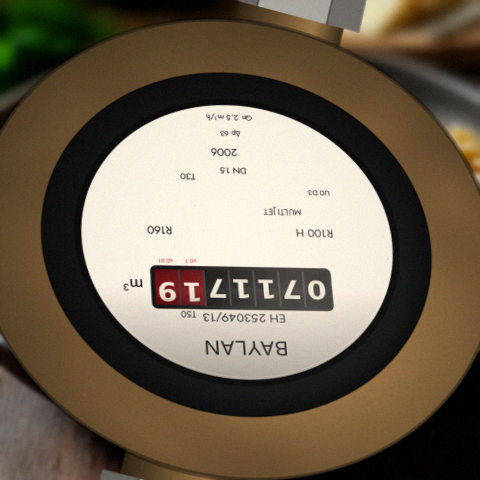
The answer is 7117.19 m³
